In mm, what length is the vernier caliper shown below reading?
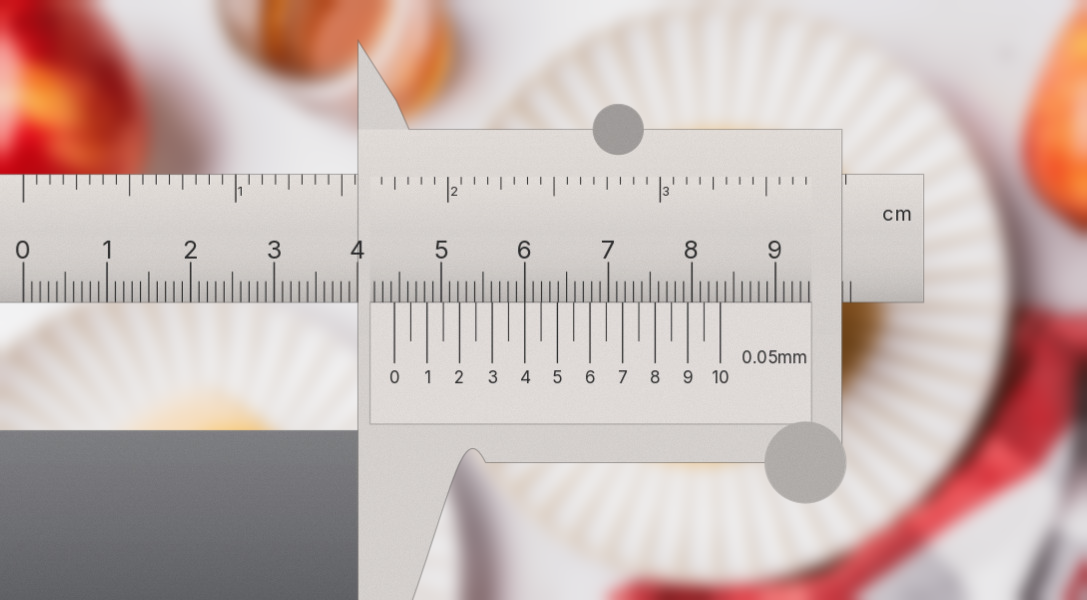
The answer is 44.4 mm
